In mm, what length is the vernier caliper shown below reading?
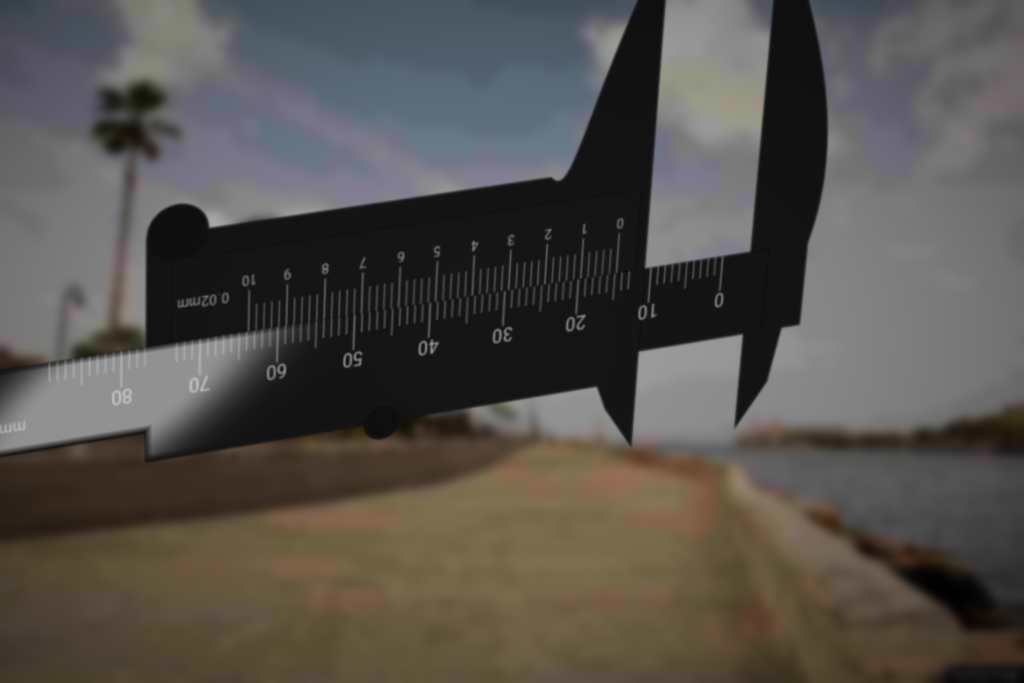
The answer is 14.8 mm
